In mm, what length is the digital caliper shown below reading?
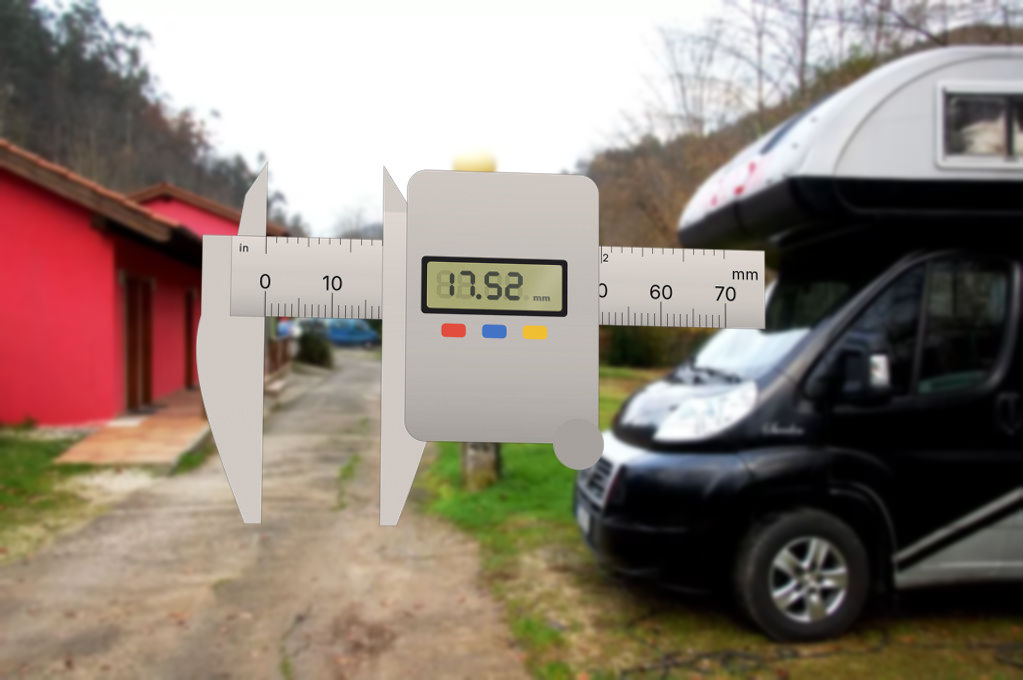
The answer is 17.52 mm
